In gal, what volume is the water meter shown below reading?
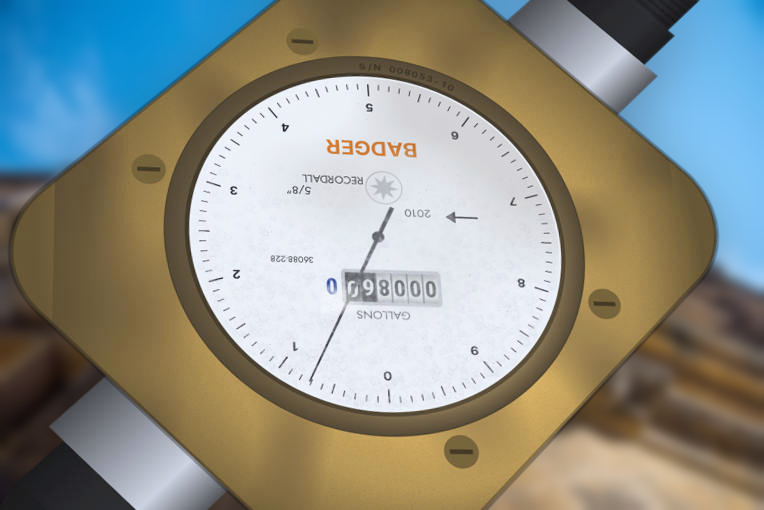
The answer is 8600.7 gal
